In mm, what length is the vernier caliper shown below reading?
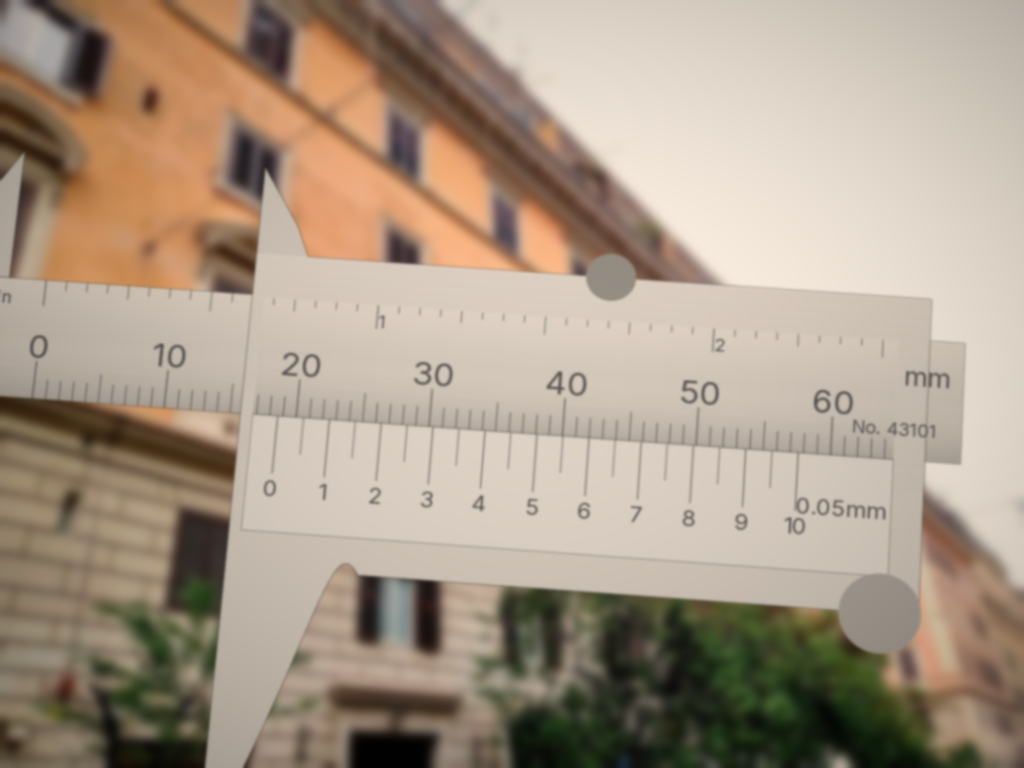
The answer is 18.6 mm
